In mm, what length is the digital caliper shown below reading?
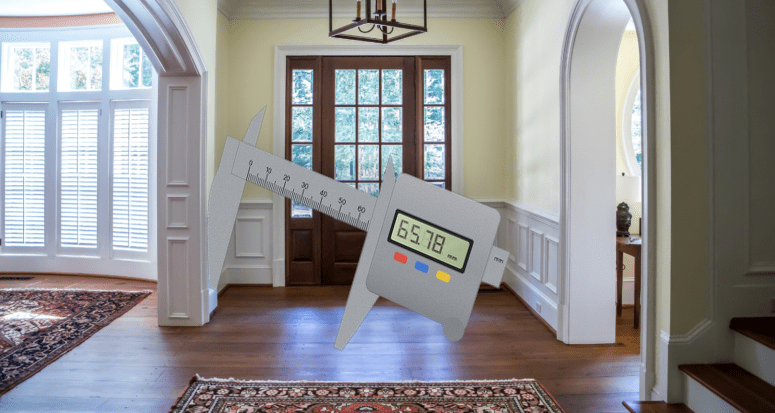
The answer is 65.78 mm
